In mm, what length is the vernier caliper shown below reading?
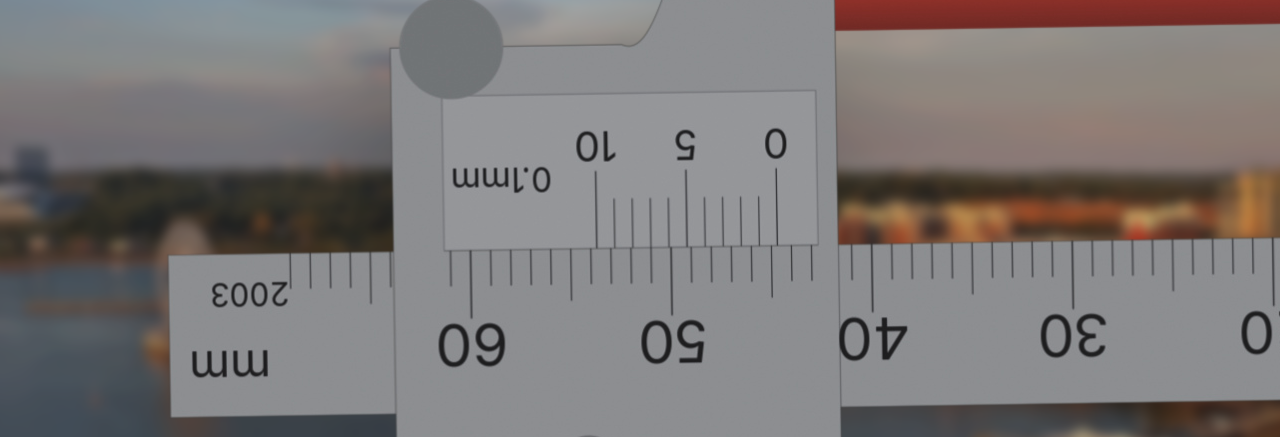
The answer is 44.7 mm
